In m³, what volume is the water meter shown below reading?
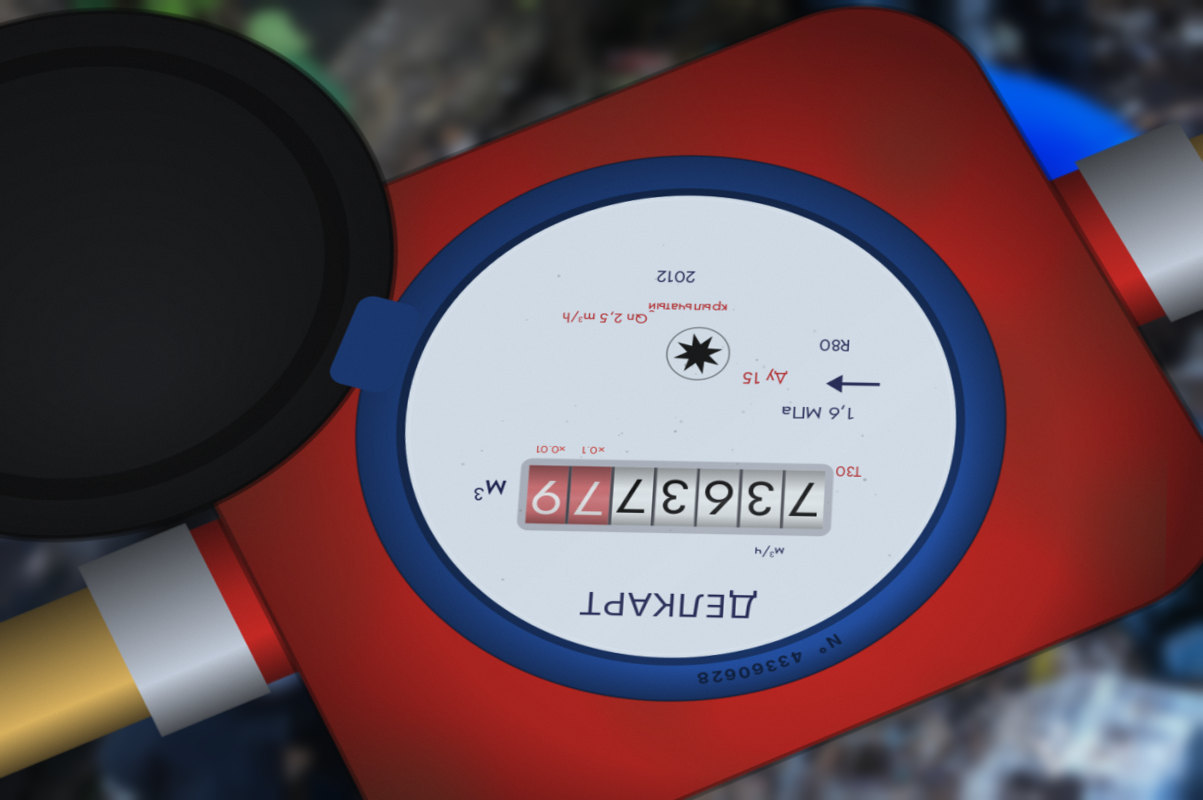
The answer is 73637.79 m³
